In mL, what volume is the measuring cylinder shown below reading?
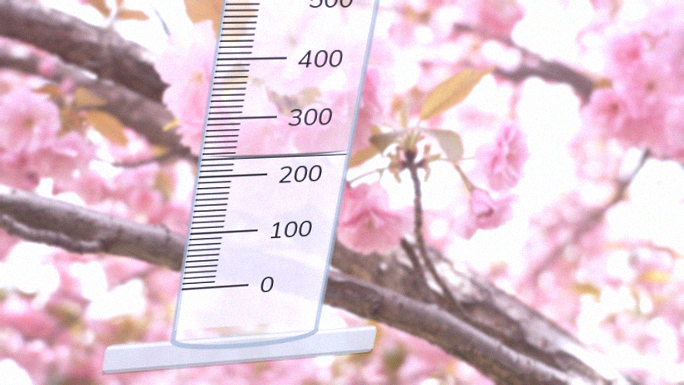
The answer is 230 mL
